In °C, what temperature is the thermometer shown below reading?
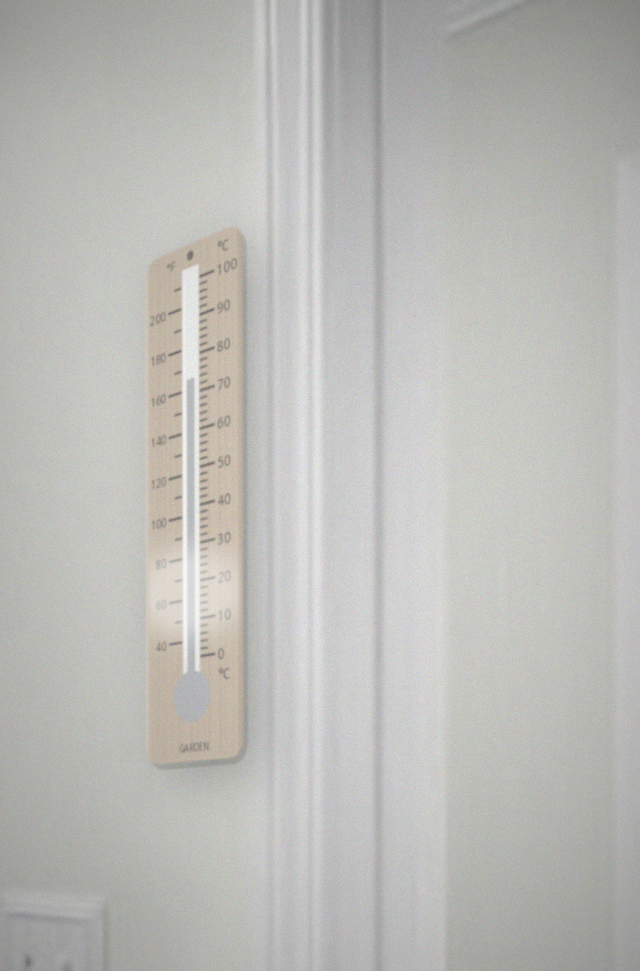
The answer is 74 °C
